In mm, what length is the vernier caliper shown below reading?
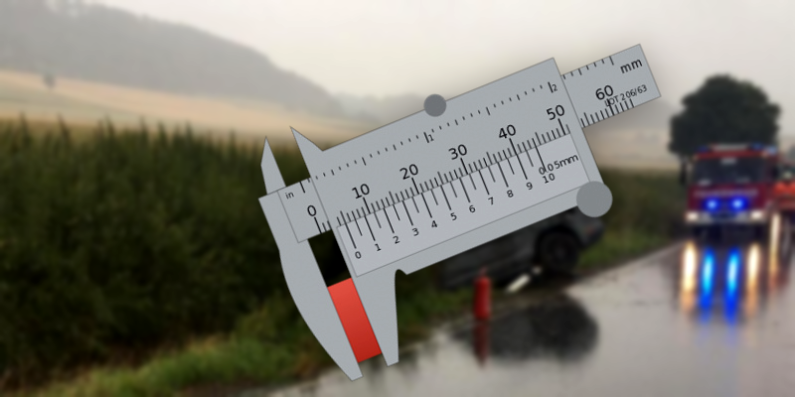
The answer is 5.0 mm
